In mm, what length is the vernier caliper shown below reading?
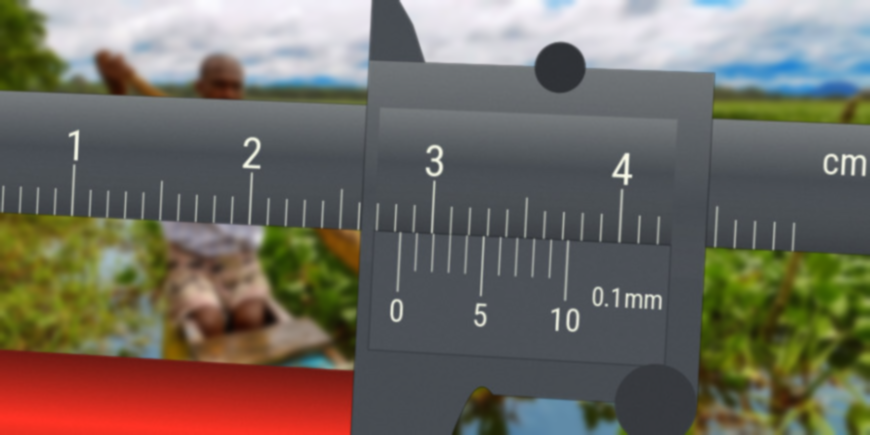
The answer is 28.3 mm
